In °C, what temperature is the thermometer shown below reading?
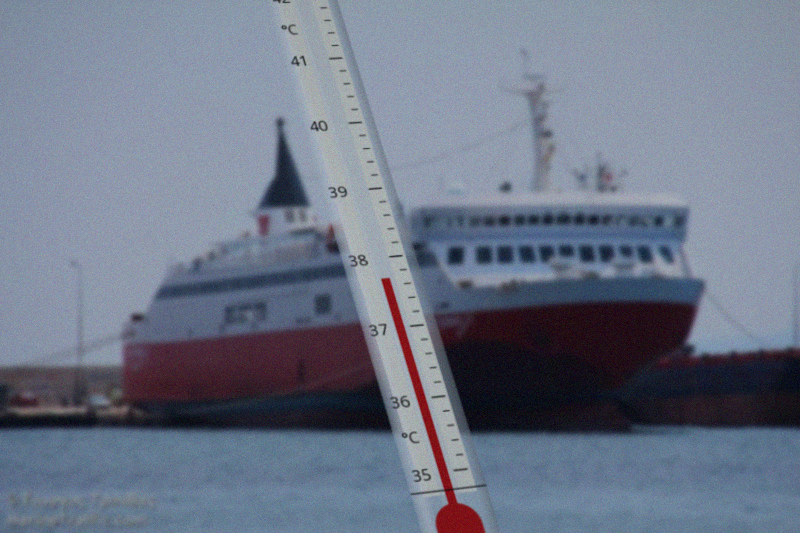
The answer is 37.7 °C
